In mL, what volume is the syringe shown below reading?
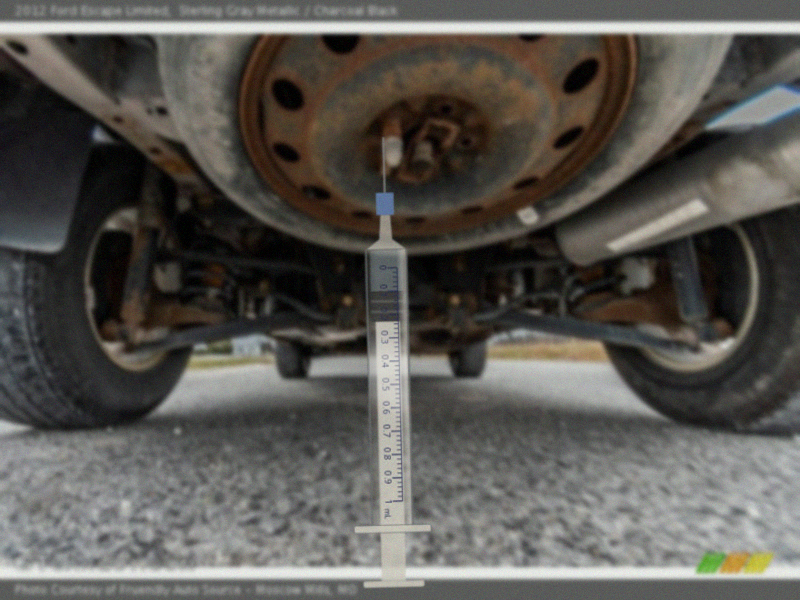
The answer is 0.1 mL
